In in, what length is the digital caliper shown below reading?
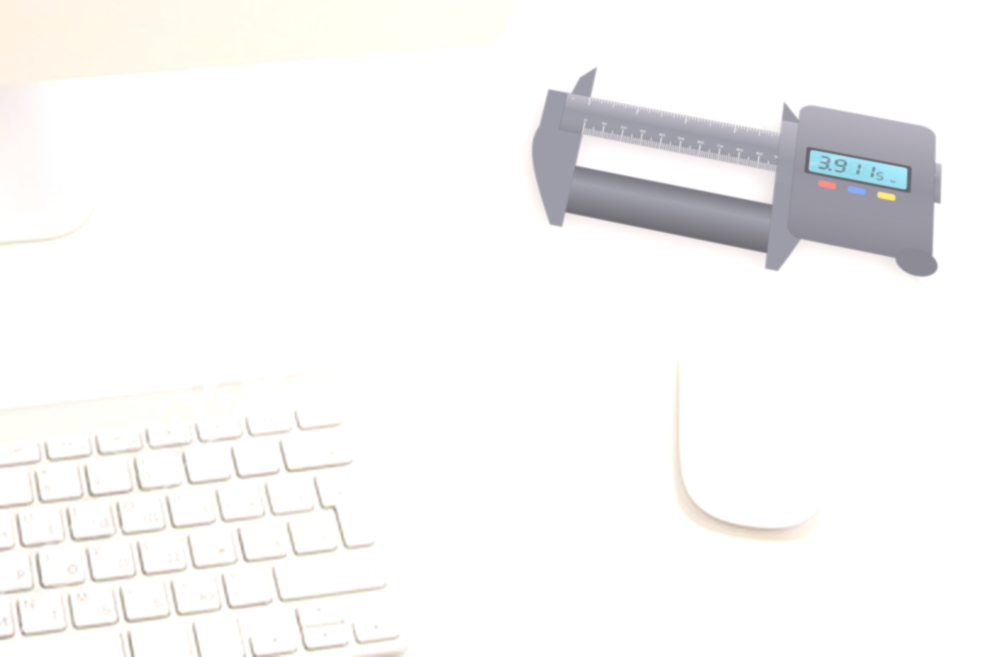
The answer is 3.9115 in
